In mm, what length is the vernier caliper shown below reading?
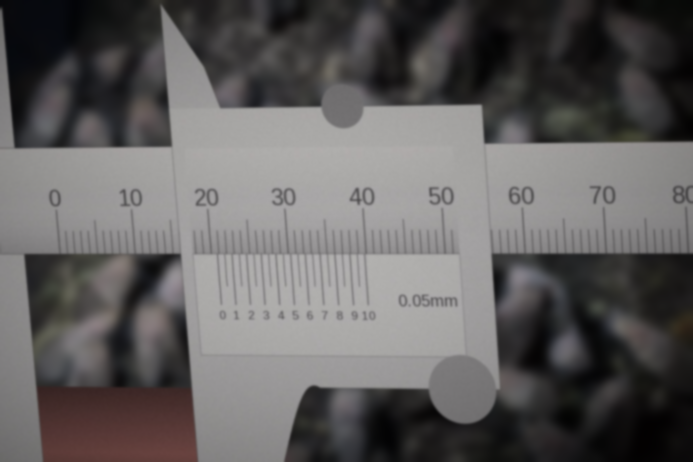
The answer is 20.8 mm
